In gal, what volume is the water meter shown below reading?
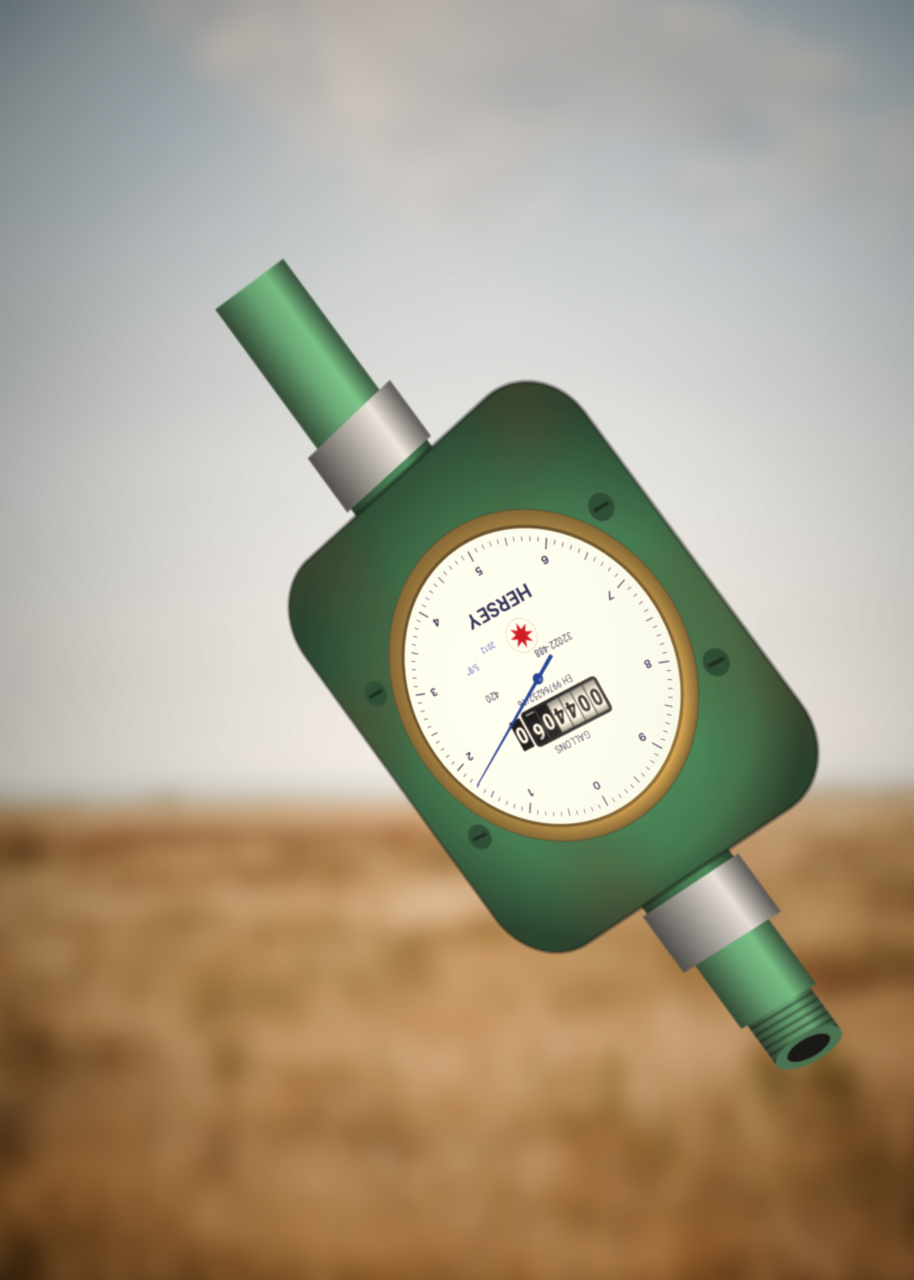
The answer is 44061.7 gal
